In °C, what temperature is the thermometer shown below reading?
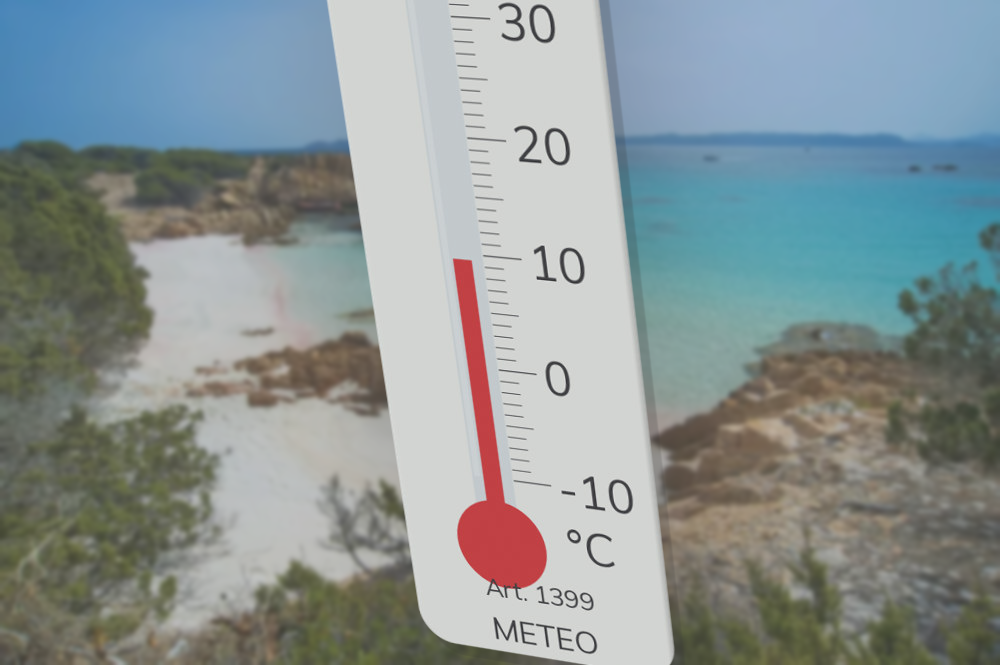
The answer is 9.5 °C
